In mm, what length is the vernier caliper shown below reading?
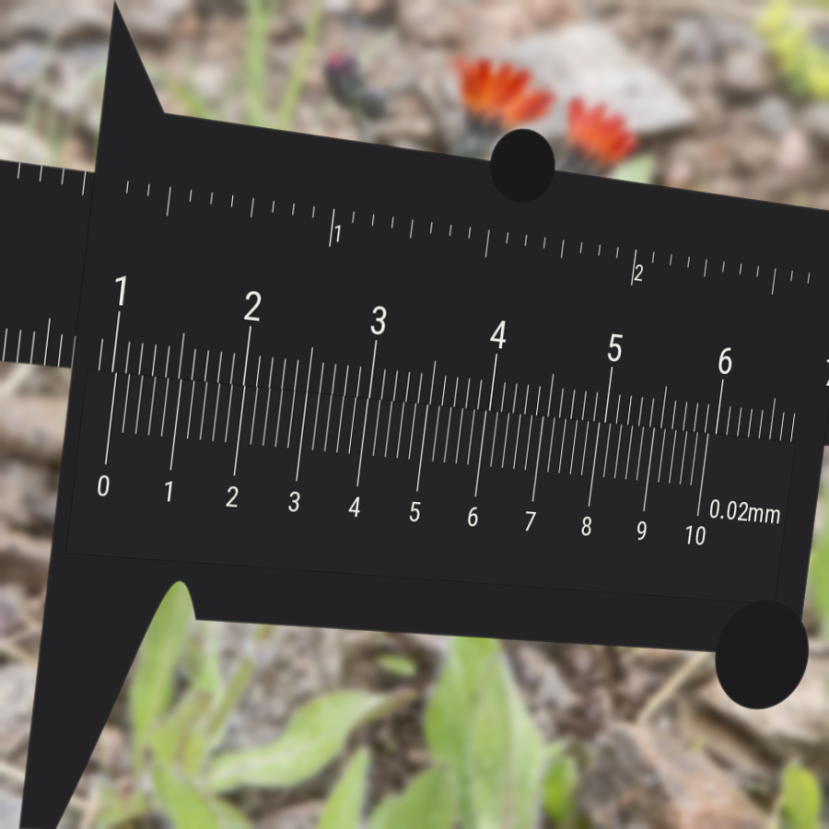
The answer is 10.3 mm
